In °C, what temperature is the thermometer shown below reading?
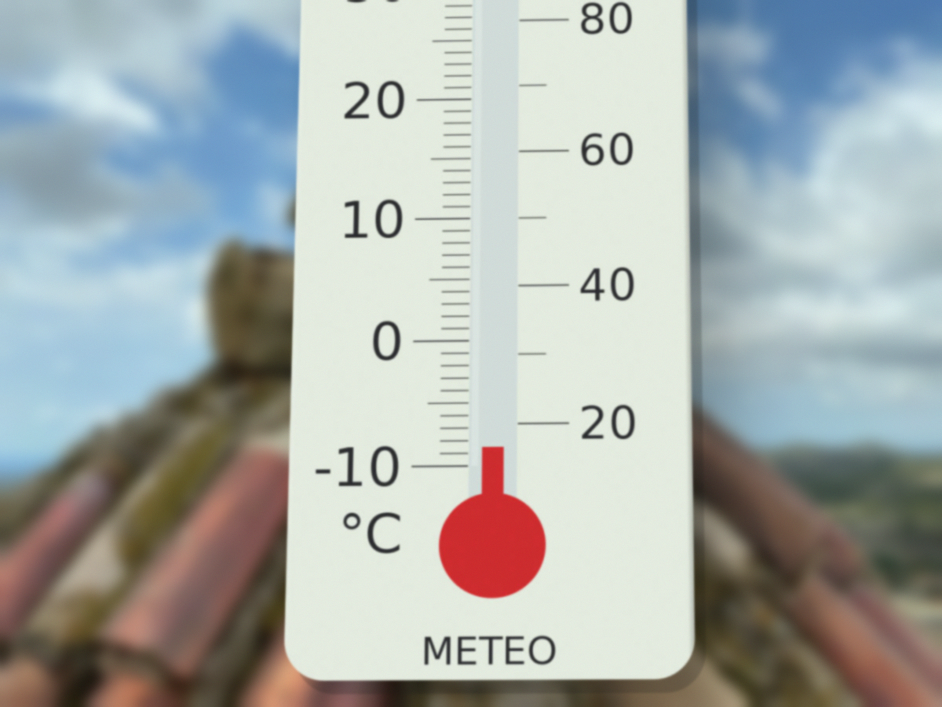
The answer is -8.5 °C
